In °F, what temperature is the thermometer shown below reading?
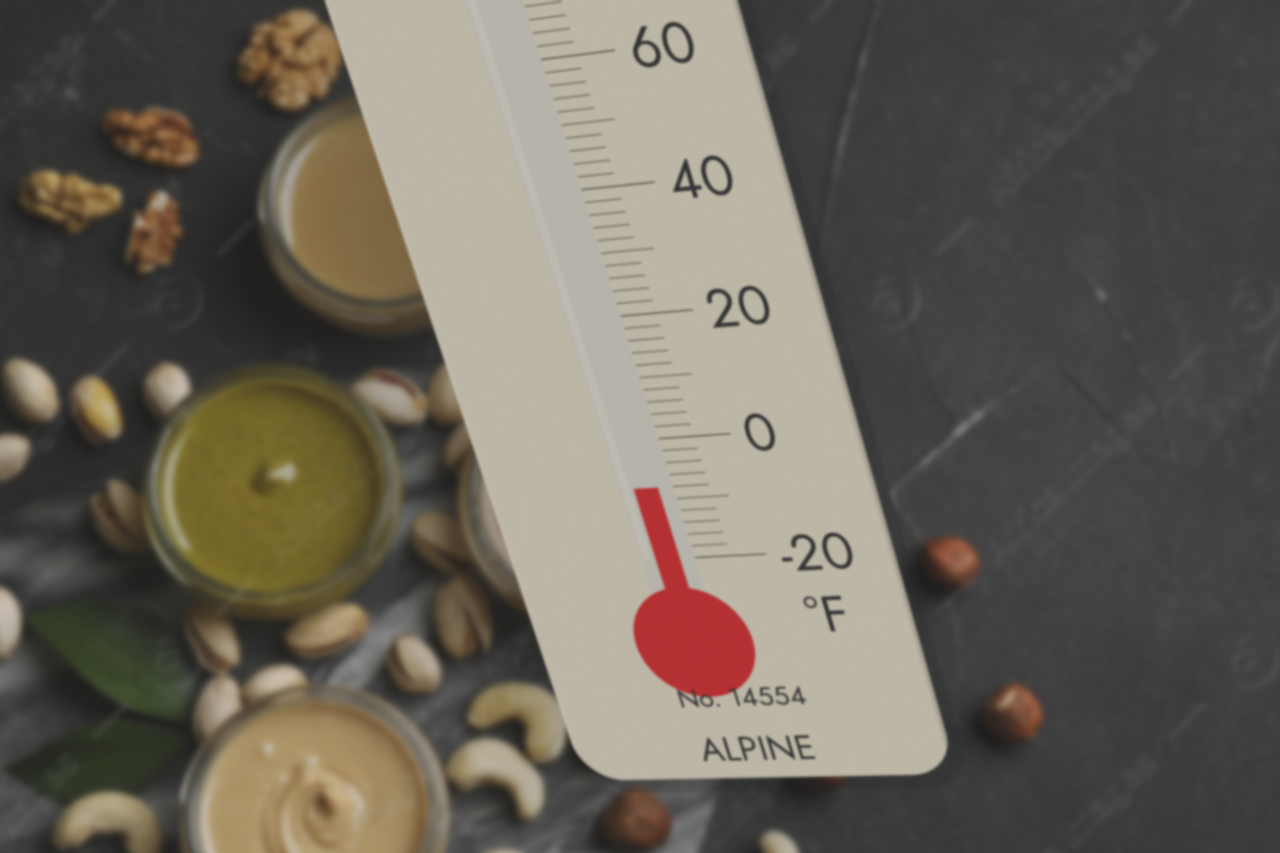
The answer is -8 °F
